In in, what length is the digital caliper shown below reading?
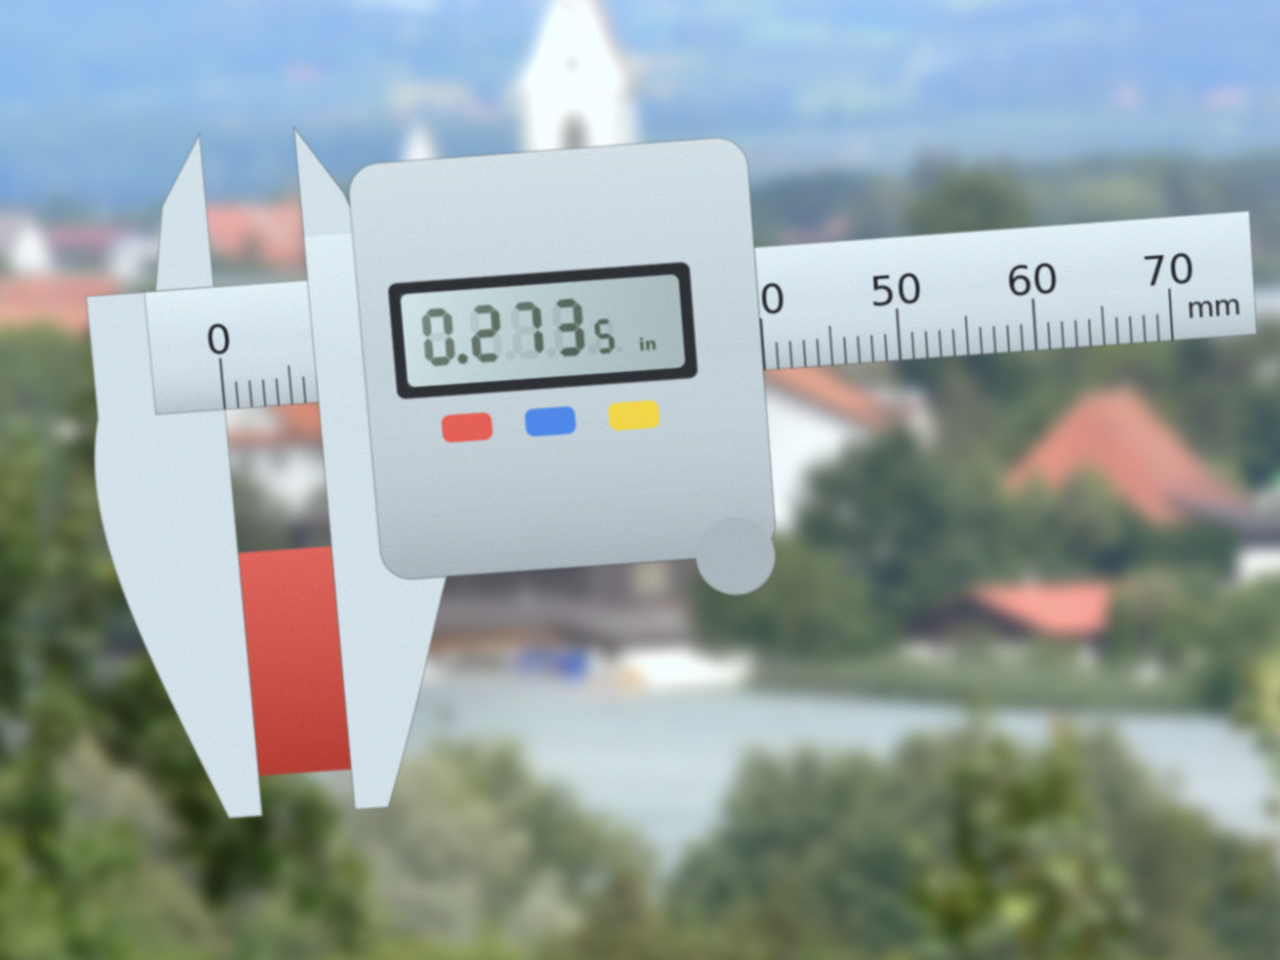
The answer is 0.2735 in
